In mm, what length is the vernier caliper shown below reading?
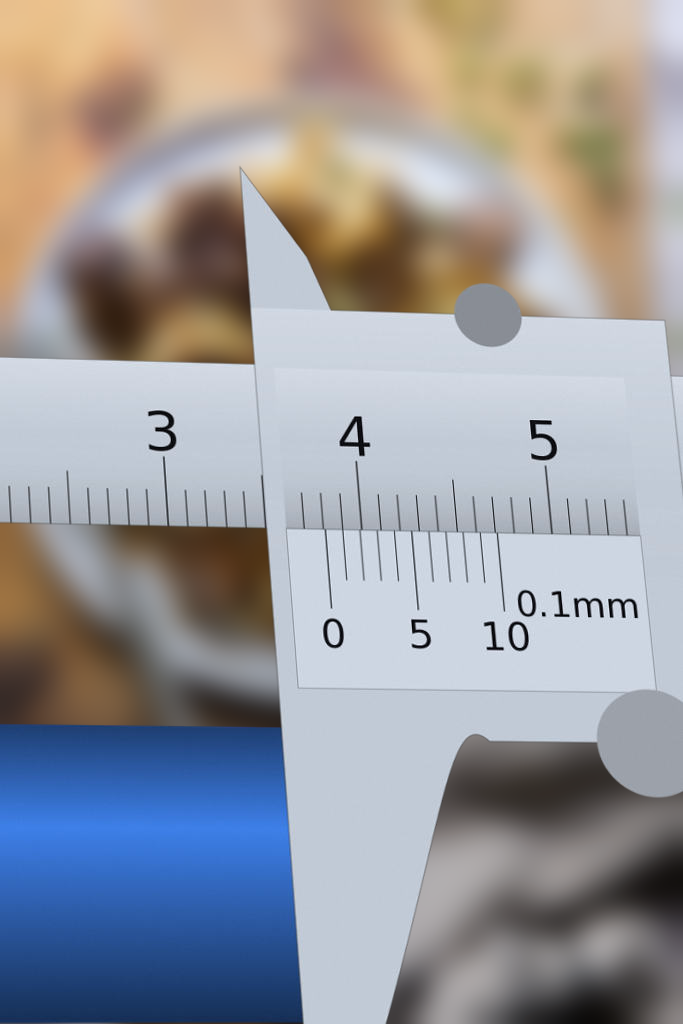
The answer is 38.1 mm
